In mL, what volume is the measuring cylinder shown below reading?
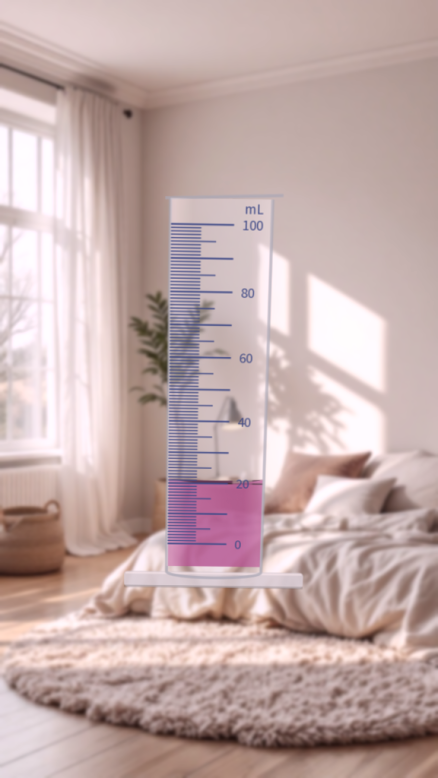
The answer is 20 mL
